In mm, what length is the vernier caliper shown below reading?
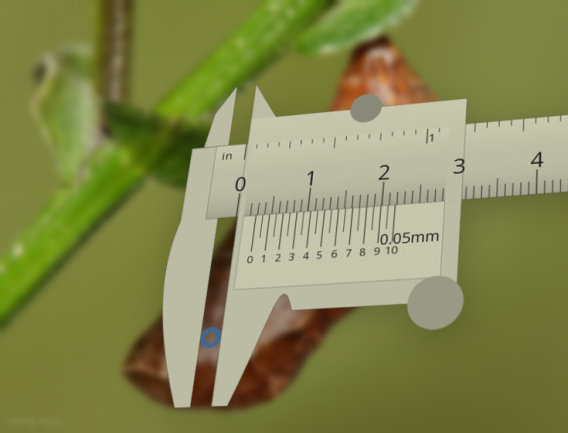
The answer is 2.8 mm
